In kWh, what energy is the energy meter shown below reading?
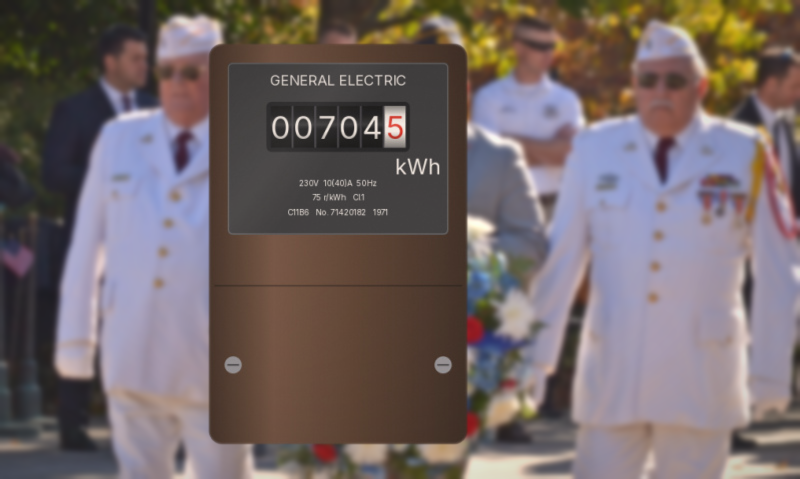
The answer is 704.5 kWh
